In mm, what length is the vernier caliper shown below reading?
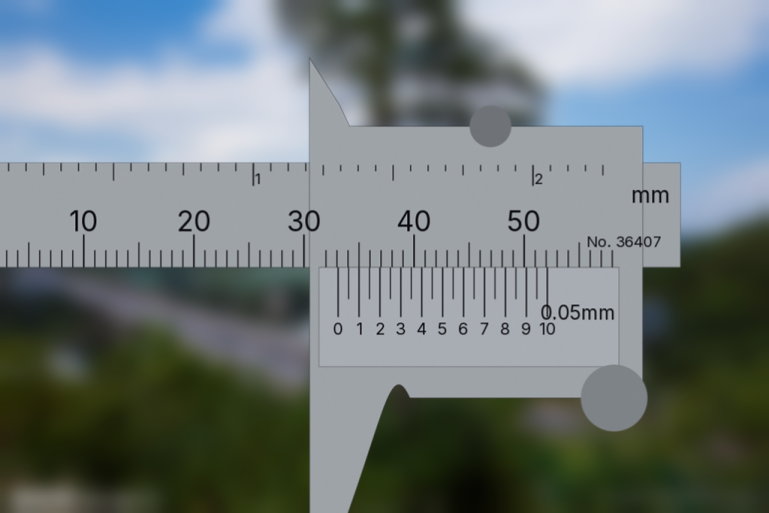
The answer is 33.1 mm
